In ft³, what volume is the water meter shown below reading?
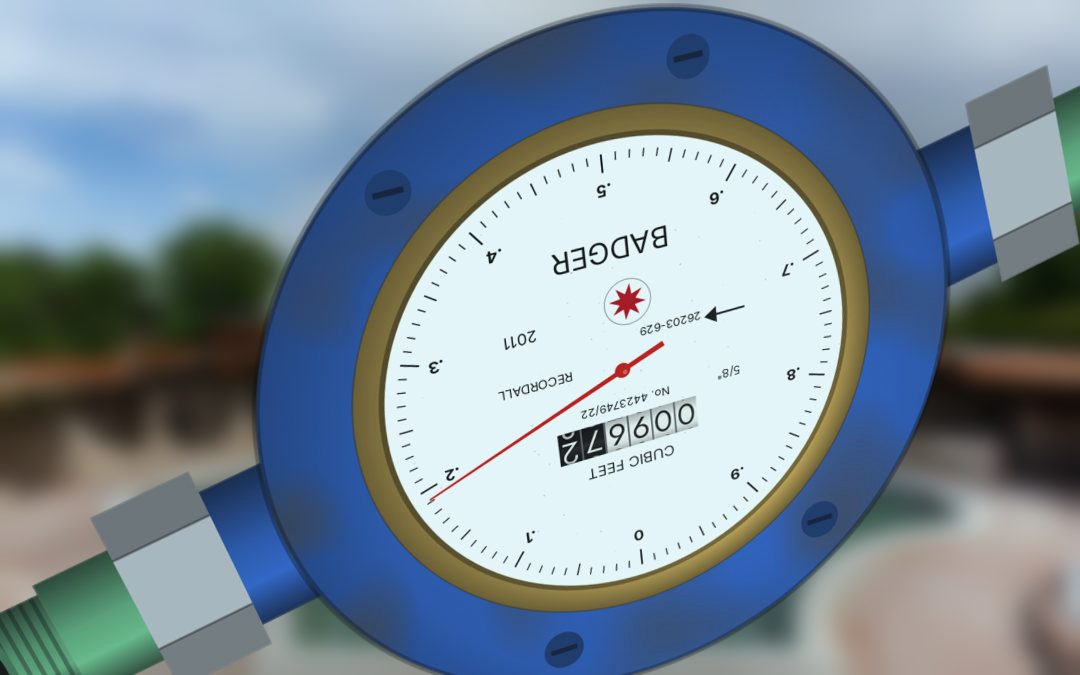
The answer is 9672.19 ft³
